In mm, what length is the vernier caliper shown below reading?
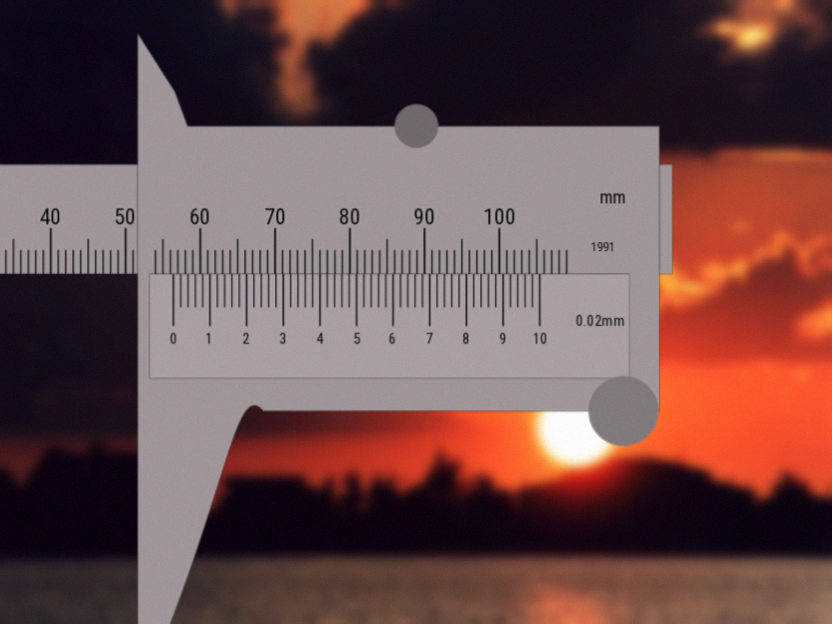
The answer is 56.4 mm
